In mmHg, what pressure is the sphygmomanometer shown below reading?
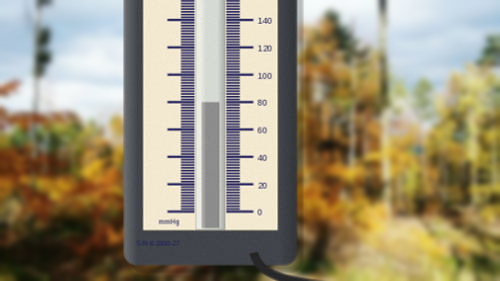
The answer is 80 mmHg
